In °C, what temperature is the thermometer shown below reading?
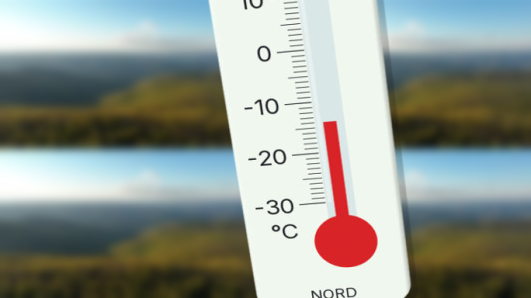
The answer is -14 °C
